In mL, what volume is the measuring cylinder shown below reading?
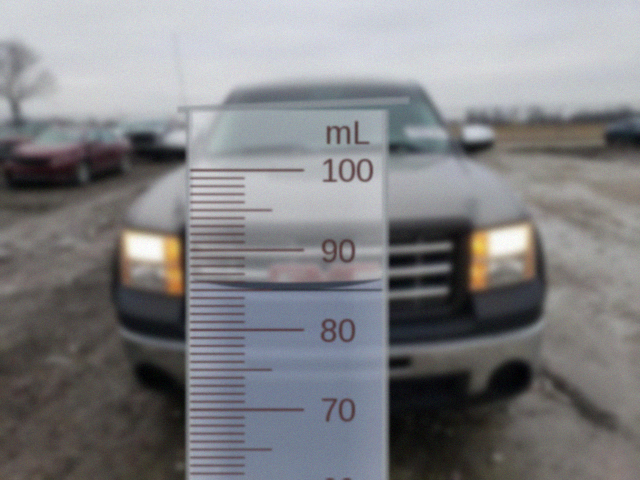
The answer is 85 mL
